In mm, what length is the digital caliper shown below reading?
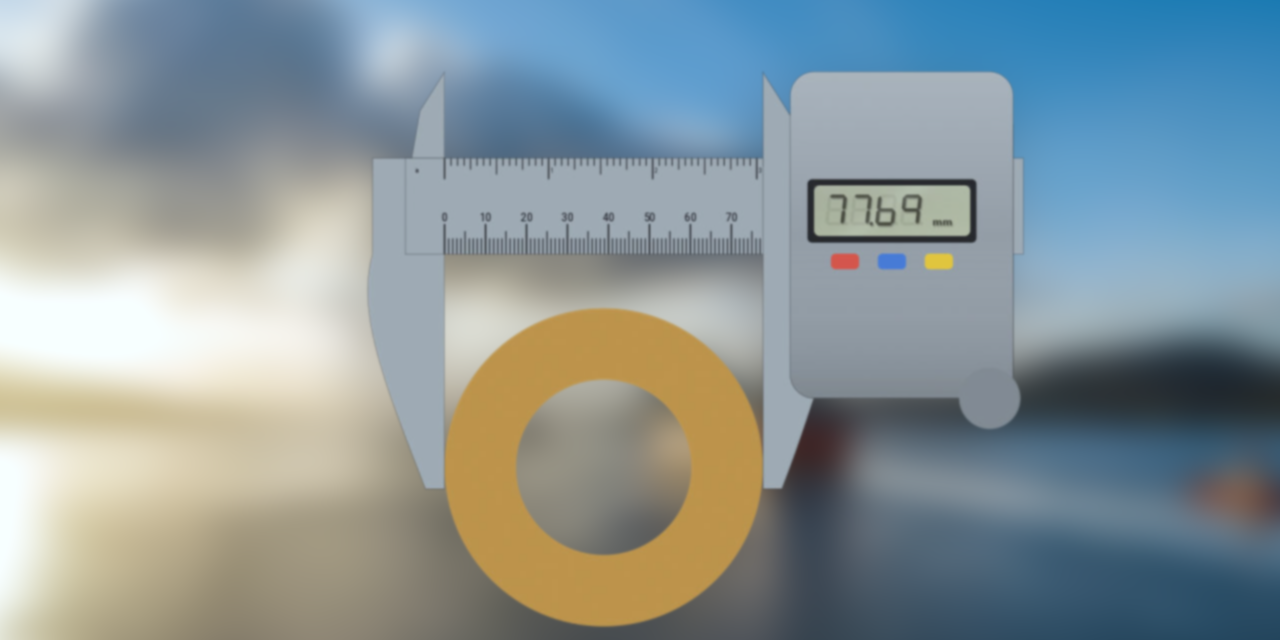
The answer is 77.69 mm
